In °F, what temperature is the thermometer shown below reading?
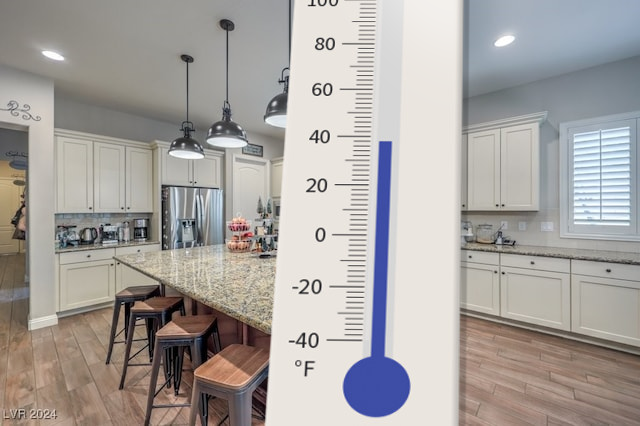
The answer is 38 °F
